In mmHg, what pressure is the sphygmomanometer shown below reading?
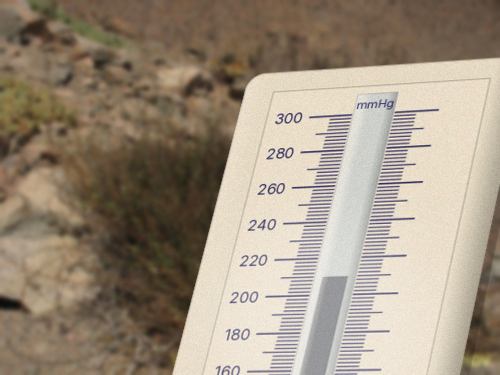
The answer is 210 mmHg
